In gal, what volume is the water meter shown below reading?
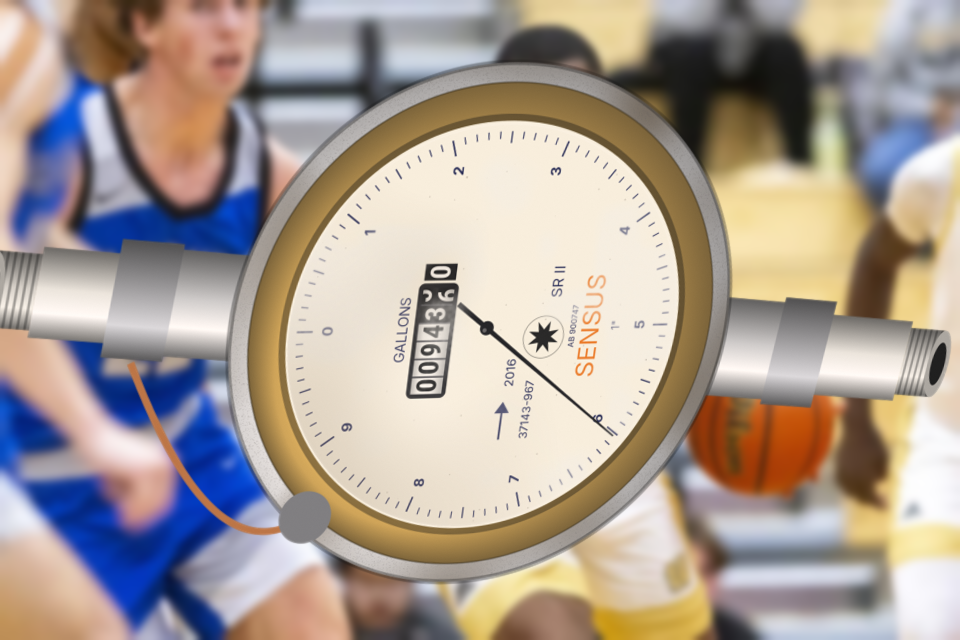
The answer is 94356.0 gal
